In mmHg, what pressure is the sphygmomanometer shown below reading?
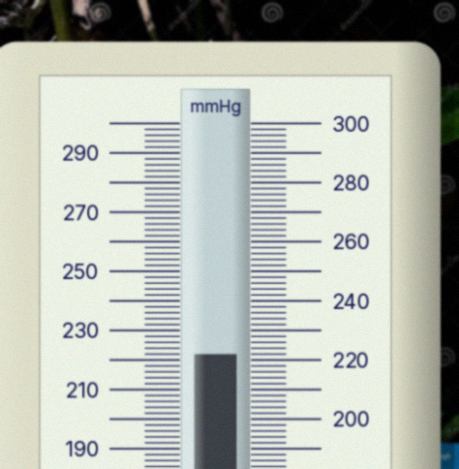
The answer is 222 mmHg
